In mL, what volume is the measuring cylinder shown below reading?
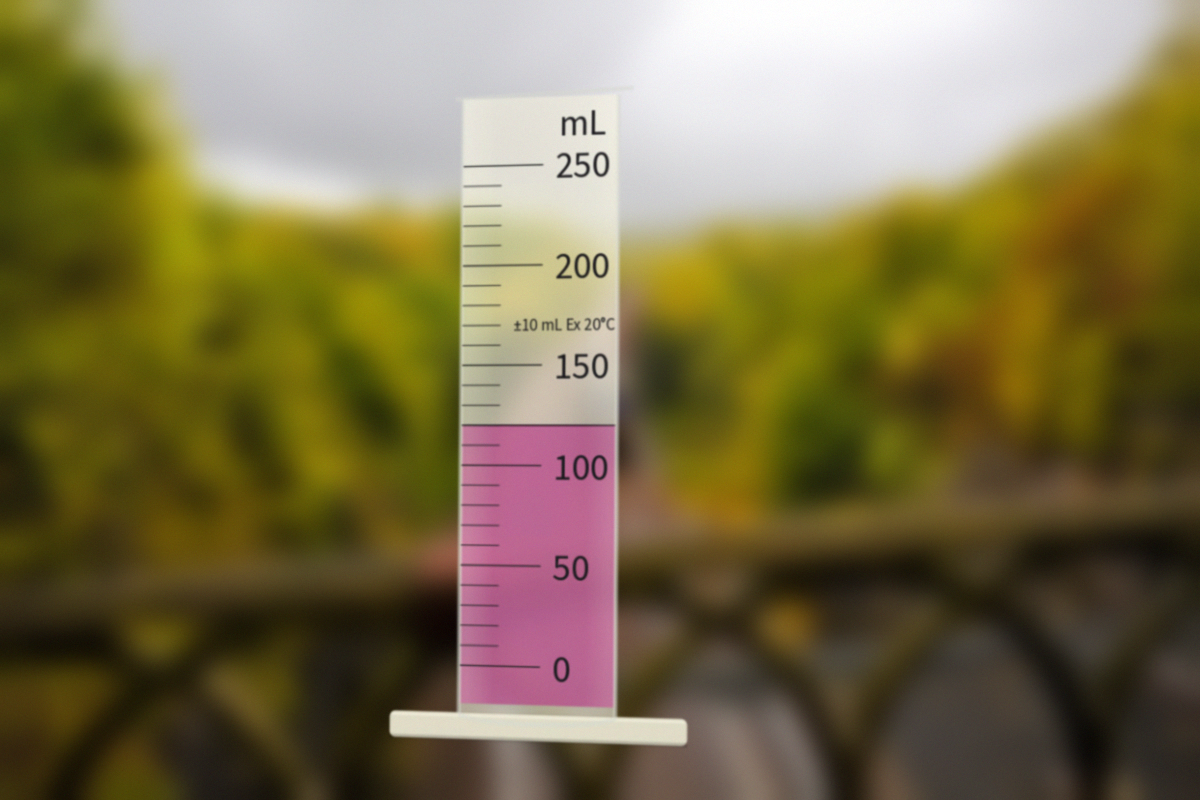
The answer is 120 mL
